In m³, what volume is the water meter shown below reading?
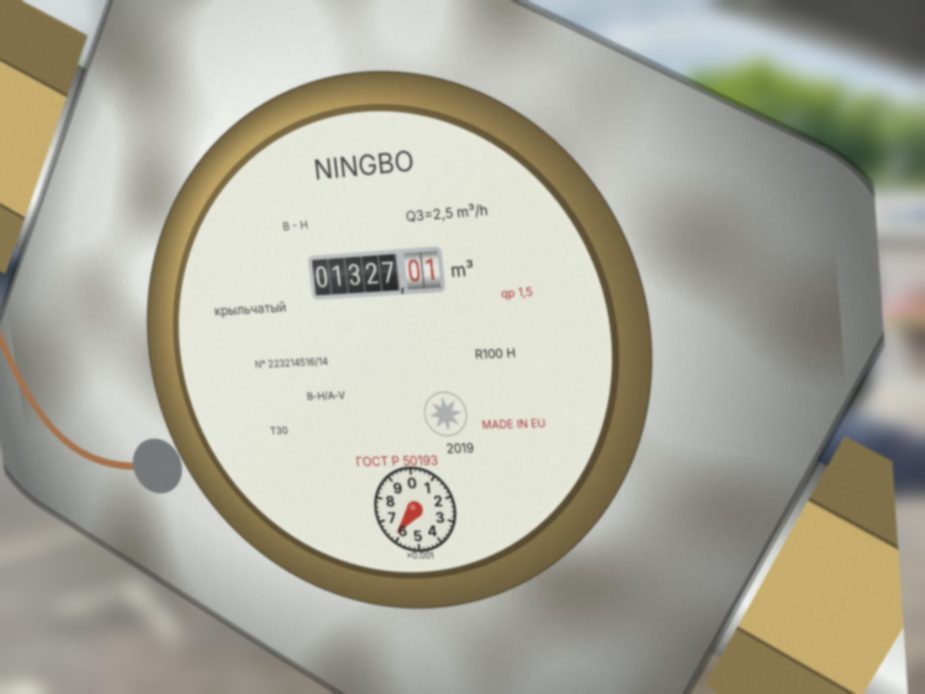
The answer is 1327.016 m³
